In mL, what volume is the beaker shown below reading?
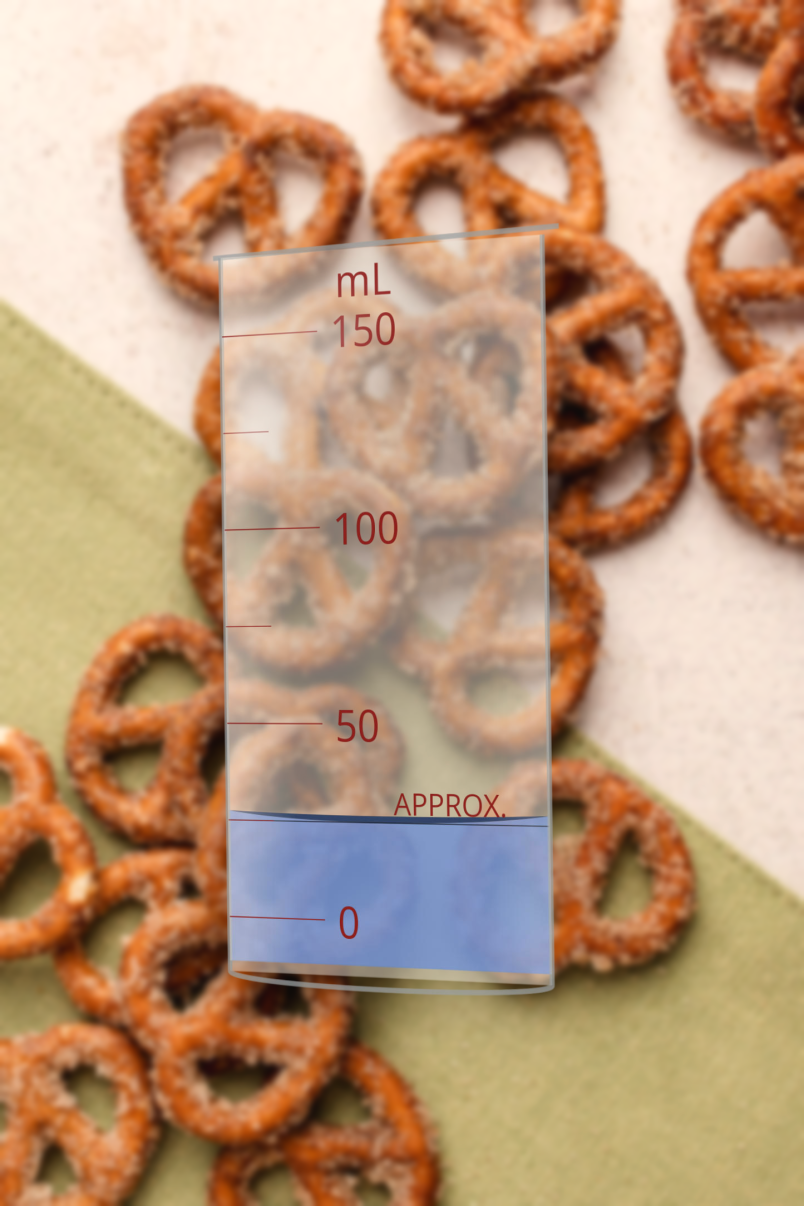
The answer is 25 mL
